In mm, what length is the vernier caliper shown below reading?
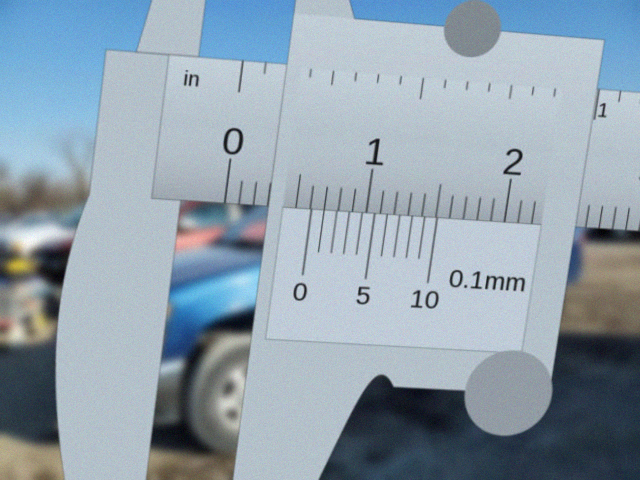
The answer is 6.1 mm
